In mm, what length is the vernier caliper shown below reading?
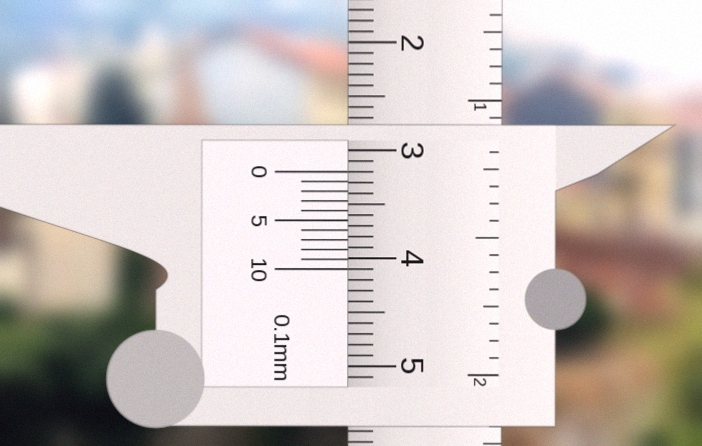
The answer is 32.0 mm
